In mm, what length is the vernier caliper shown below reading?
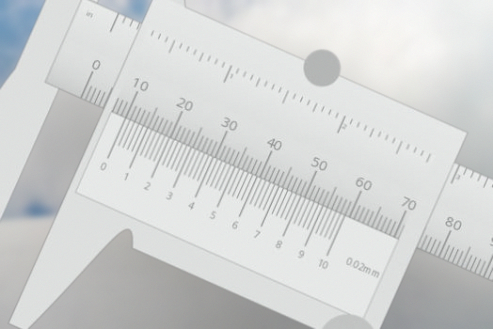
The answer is 10.0 mm
